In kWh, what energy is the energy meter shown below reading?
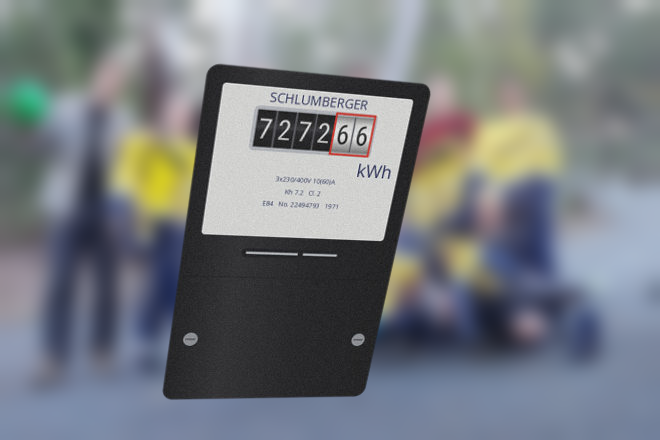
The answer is 7272.66 kWh
